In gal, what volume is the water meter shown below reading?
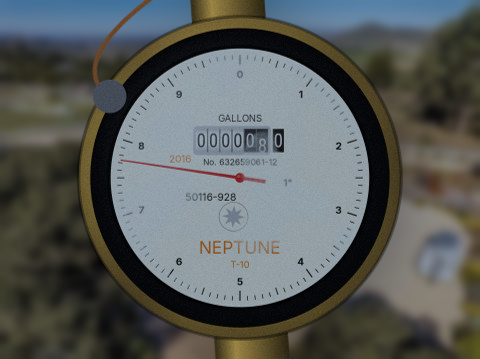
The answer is 77.7 gal
